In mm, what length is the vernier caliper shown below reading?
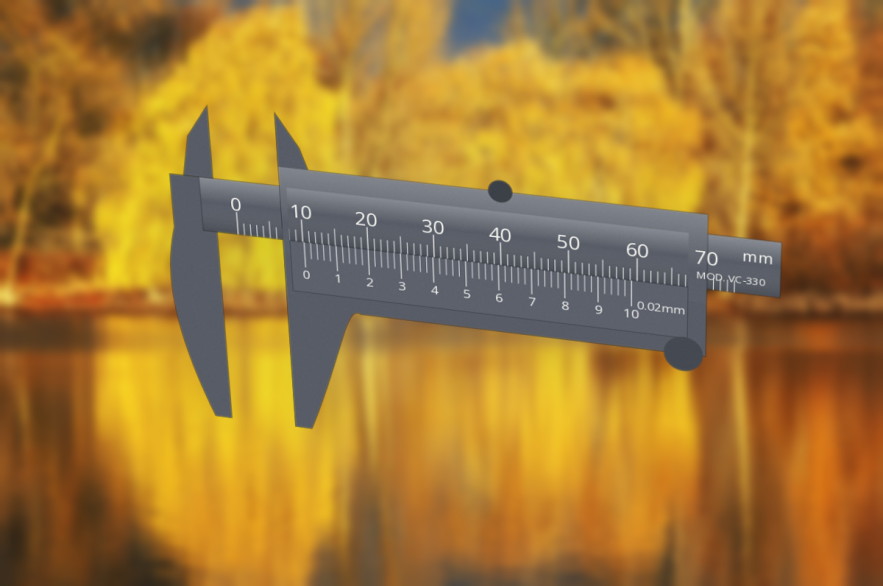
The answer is 10.2 mm
